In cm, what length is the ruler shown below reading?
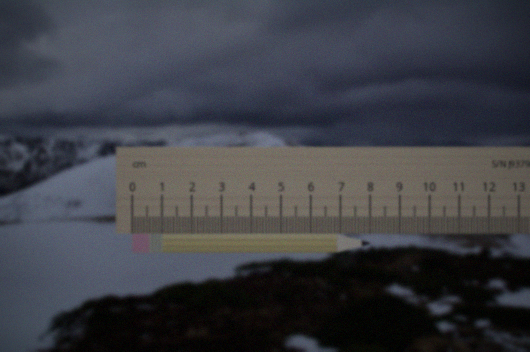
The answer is 8 cm
